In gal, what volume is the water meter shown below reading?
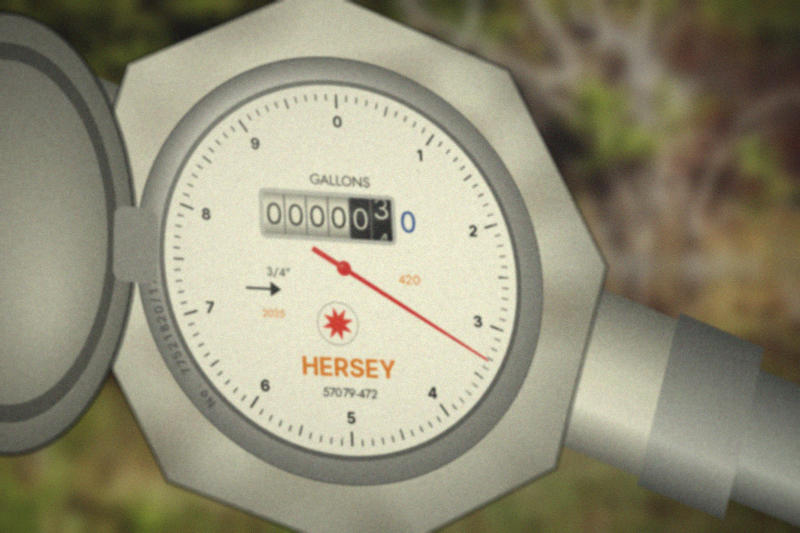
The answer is 33.3 gal
